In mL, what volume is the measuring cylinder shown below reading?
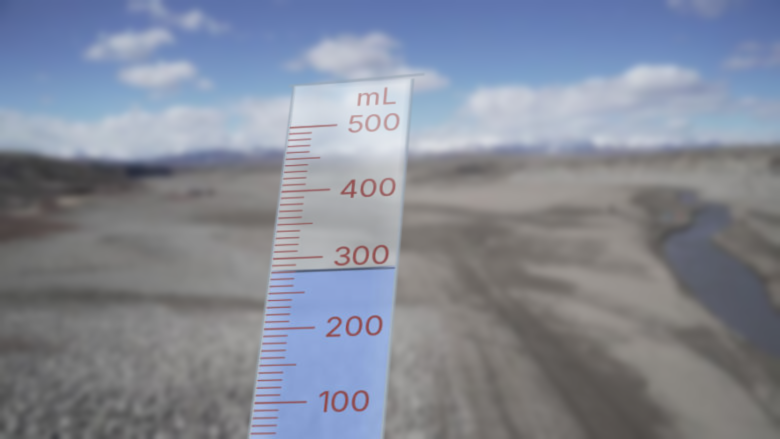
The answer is 280 mL
